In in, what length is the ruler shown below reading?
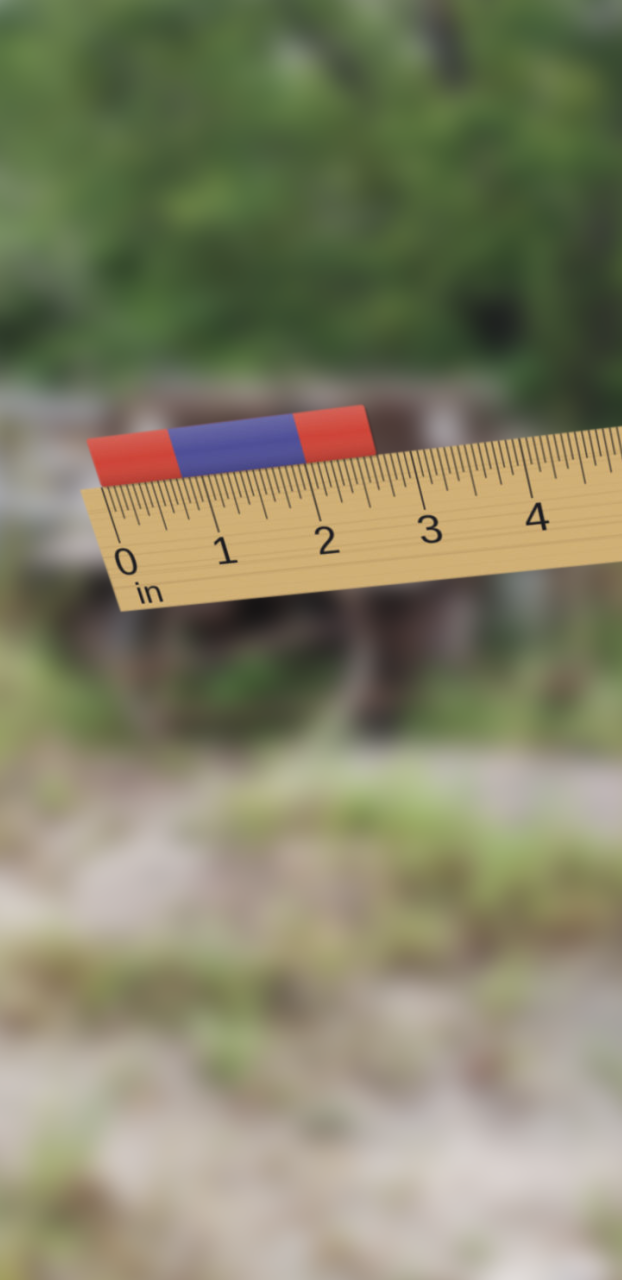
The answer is 2.6875 in
